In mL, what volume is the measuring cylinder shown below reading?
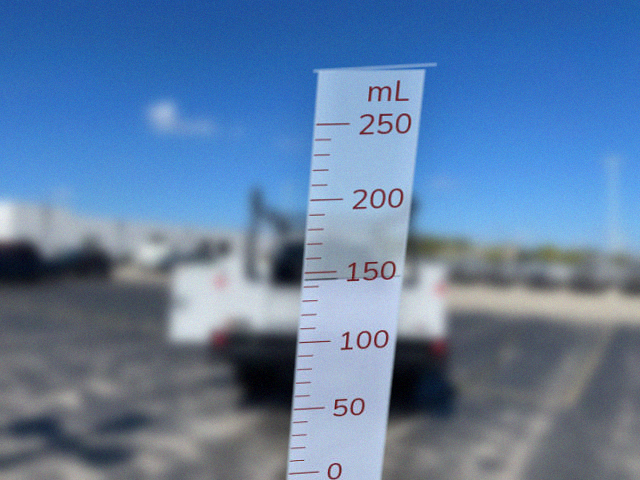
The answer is 145 mL
